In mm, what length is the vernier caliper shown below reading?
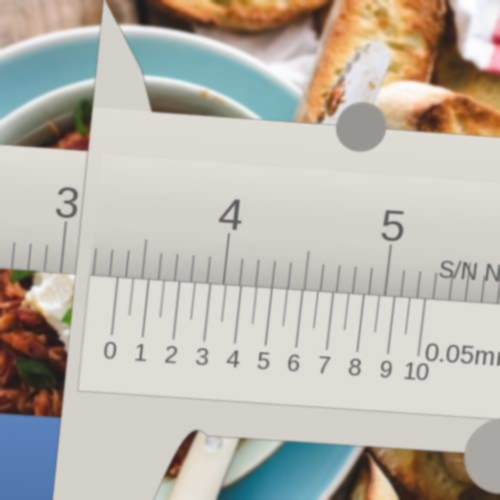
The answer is 33.5 mm
